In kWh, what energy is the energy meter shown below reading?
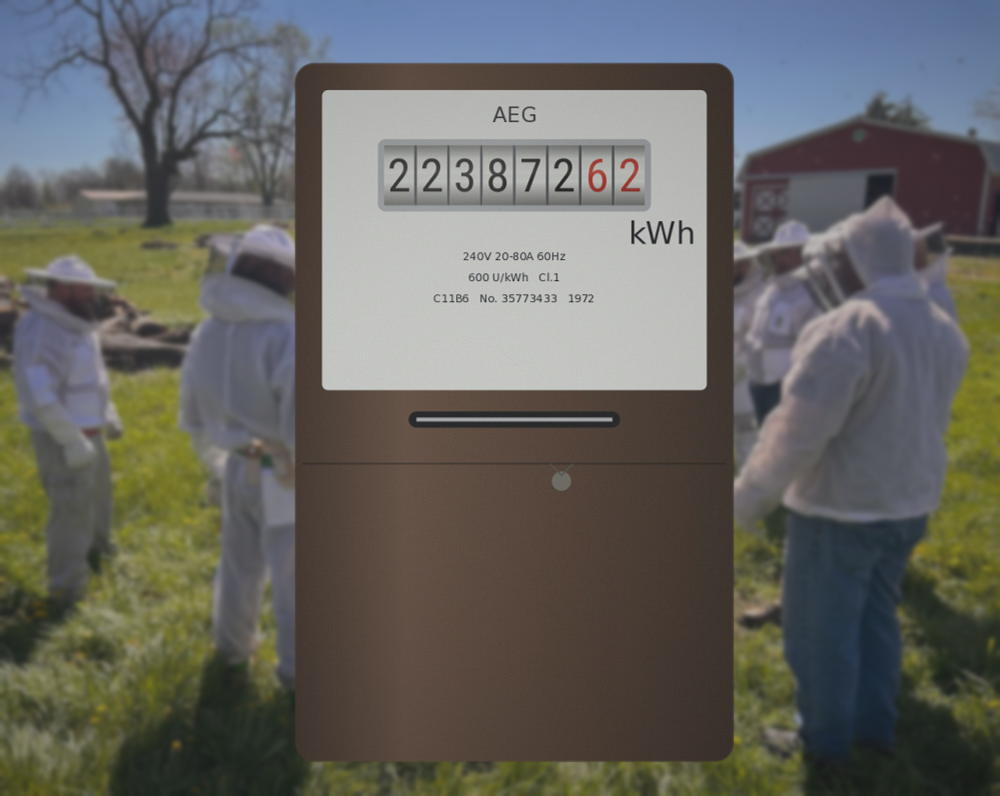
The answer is 223872.62 kWh
